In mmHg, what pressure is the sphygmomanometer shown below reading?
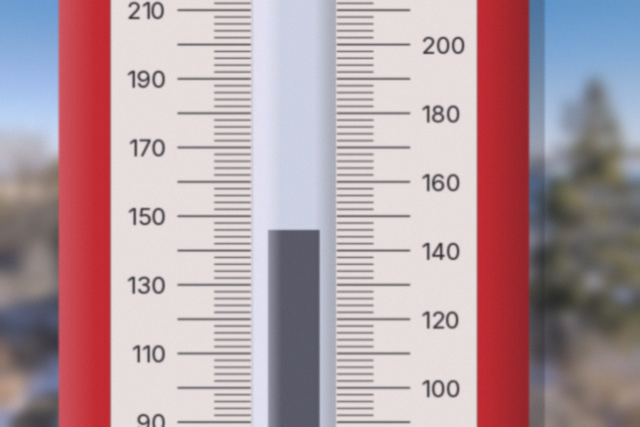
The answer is 146 mmHg
